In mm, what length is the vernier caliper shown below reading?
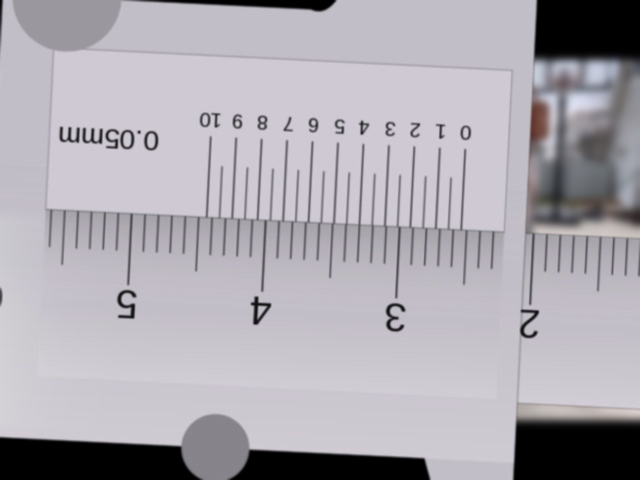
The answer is 25.4 mm
